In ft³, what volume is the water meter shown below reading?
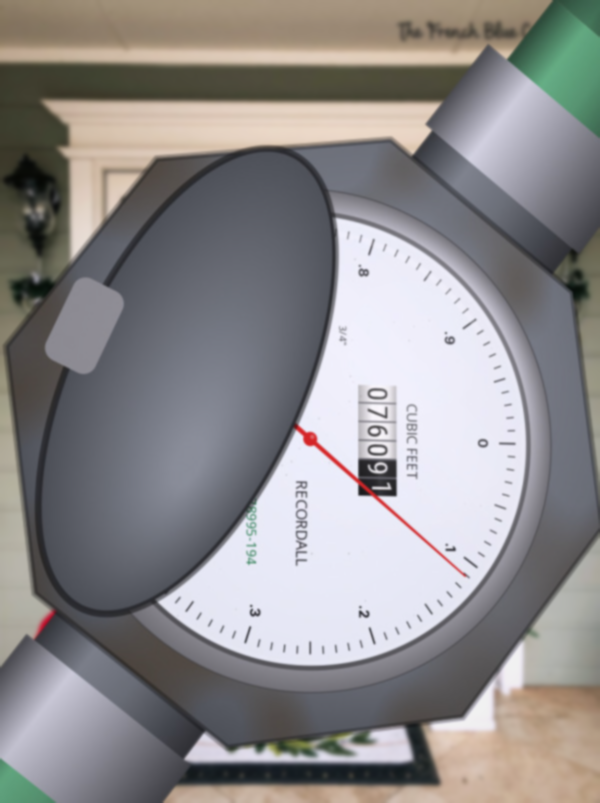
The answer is 76091.11 ft³
